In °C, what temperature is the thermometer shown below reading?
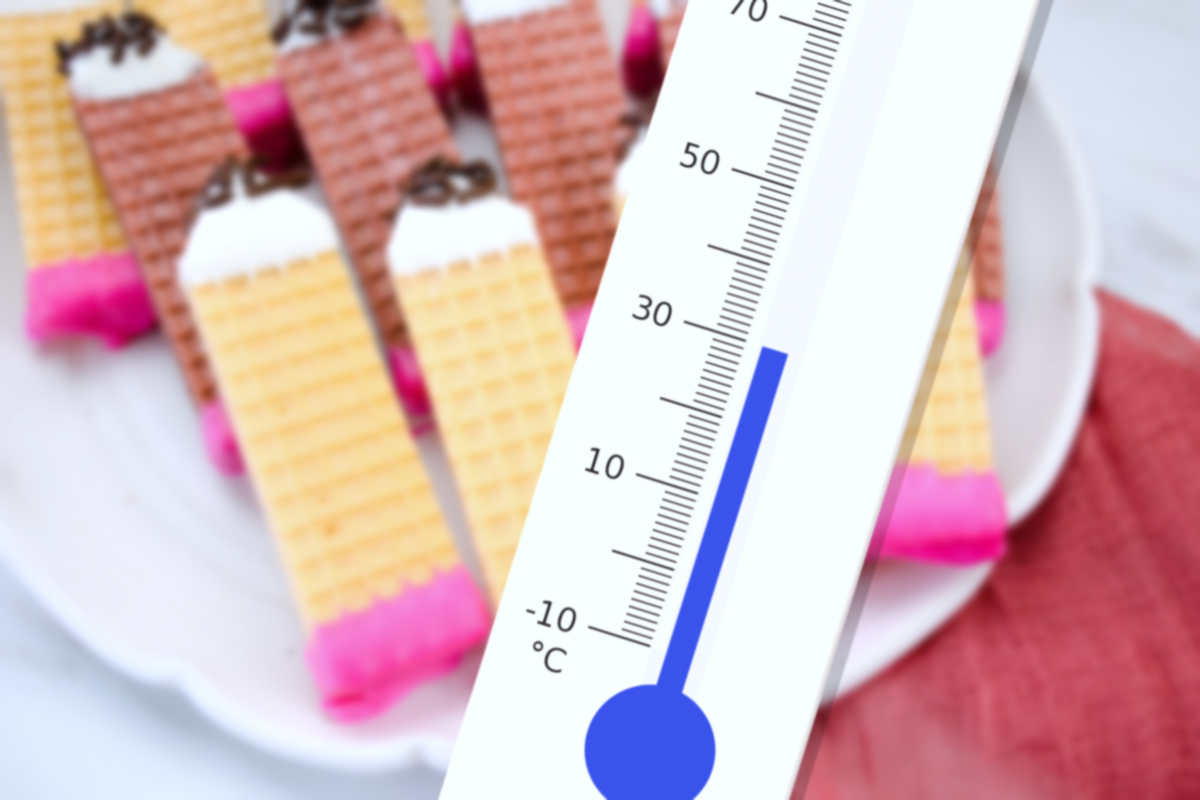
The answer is 30 °C
